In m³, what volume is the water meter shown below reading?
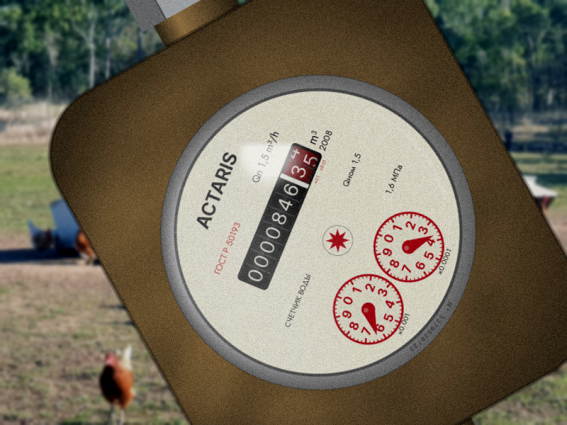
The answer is 846.3463 m³
